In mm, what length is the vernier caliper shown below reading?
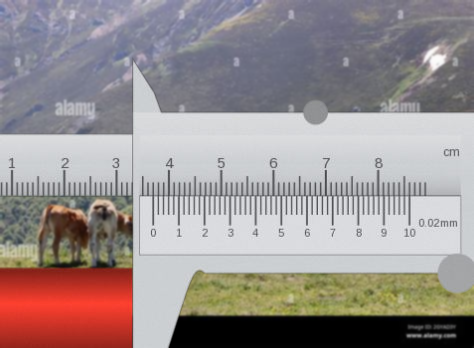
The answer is 37.0 mm
